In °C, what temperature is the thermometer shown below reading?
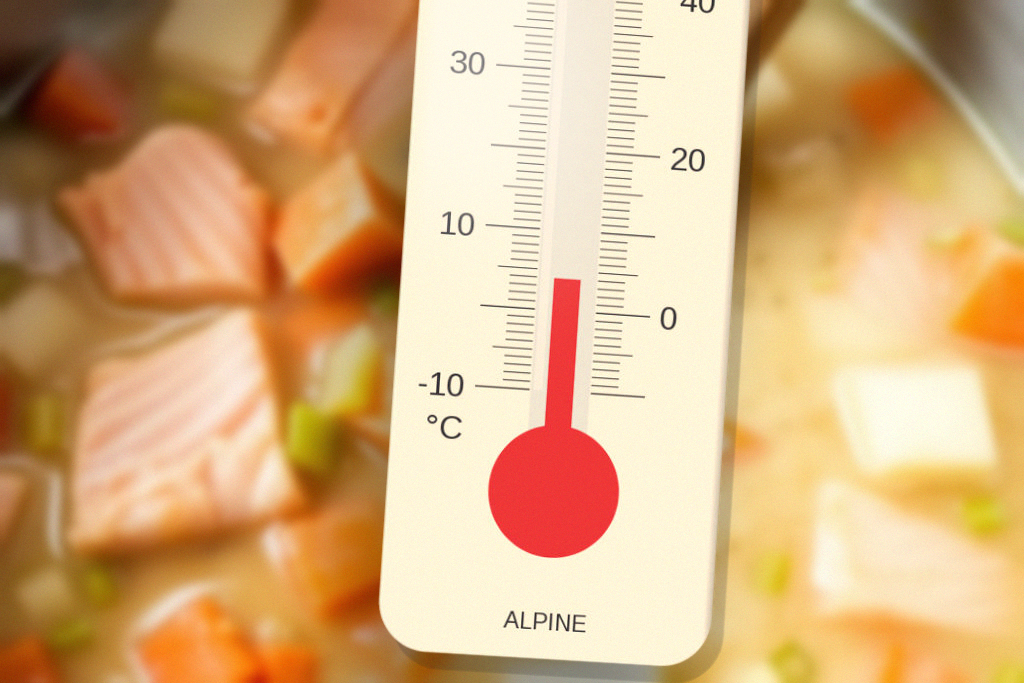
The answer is 4 °C
